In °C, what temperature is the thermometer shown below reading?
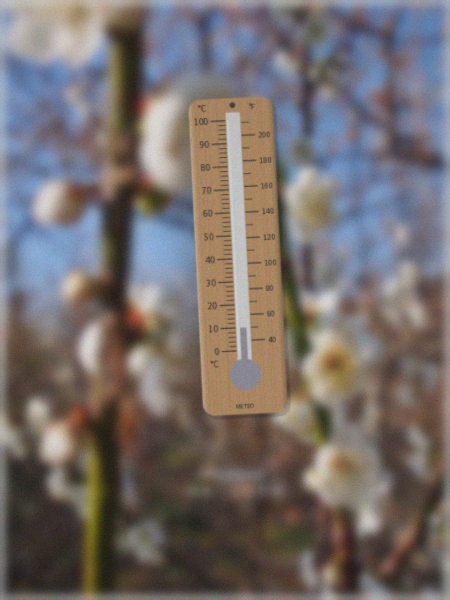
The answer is 10 °C
